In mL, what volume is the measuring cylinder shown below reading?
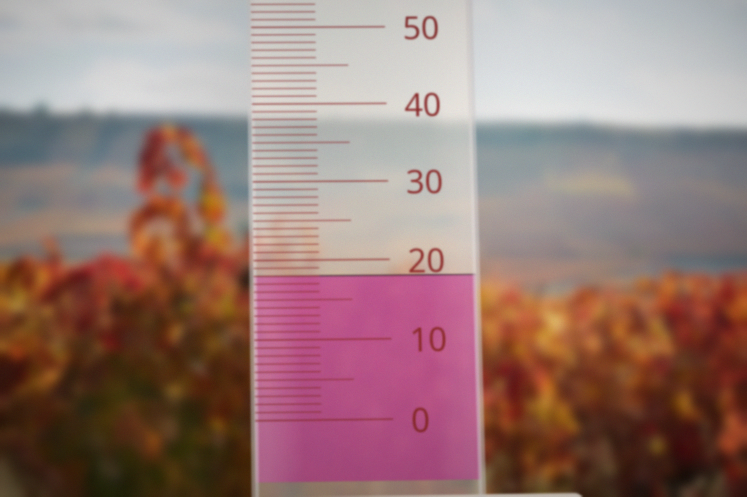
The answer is 18 mL
